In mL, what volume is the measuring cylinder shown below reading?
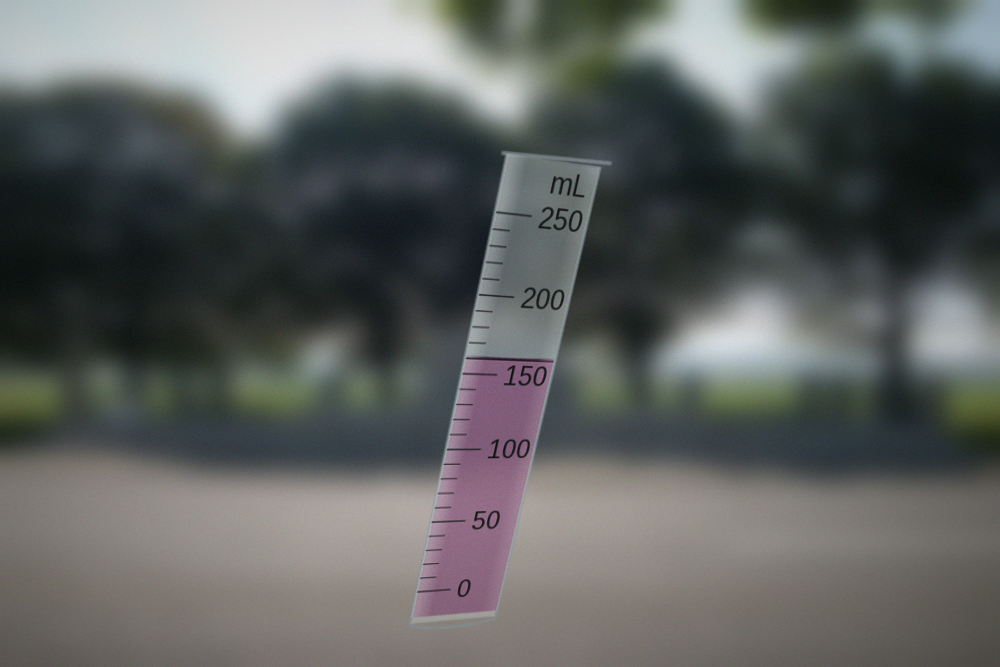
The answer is 160 mL
